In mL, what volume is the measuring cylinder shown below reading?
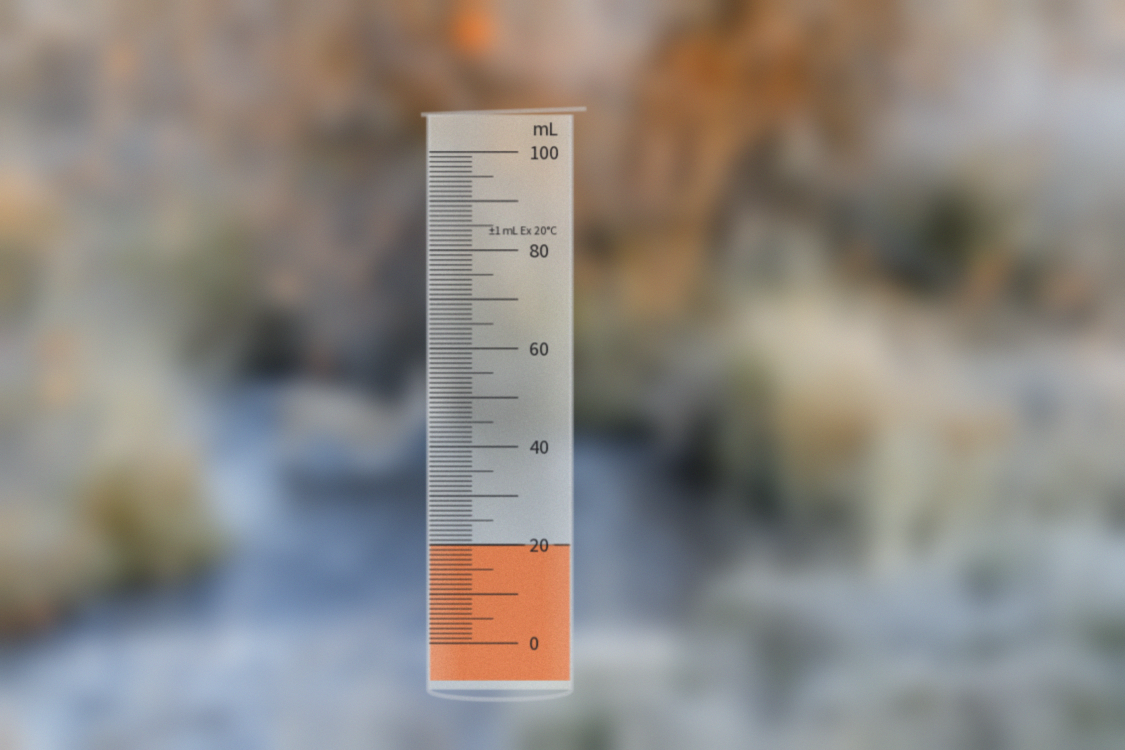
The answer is 20 mL
